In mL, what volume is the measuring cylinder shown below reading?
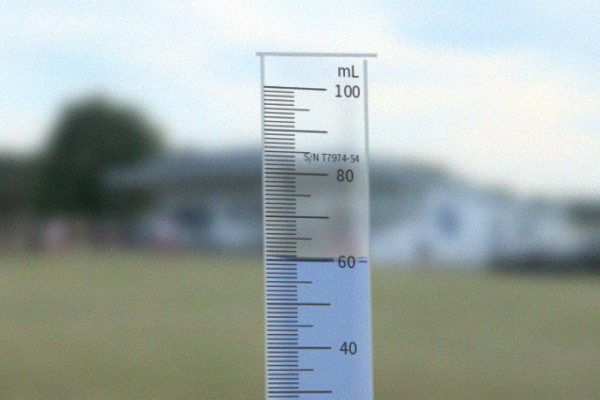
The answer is 60 mL
